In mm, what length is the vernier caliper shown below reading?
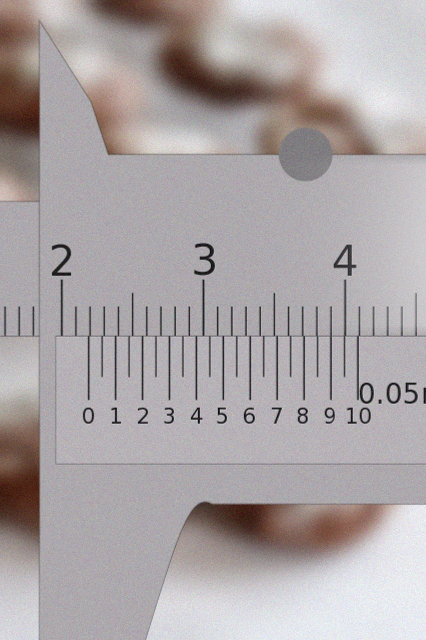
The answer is 21.9 mm
